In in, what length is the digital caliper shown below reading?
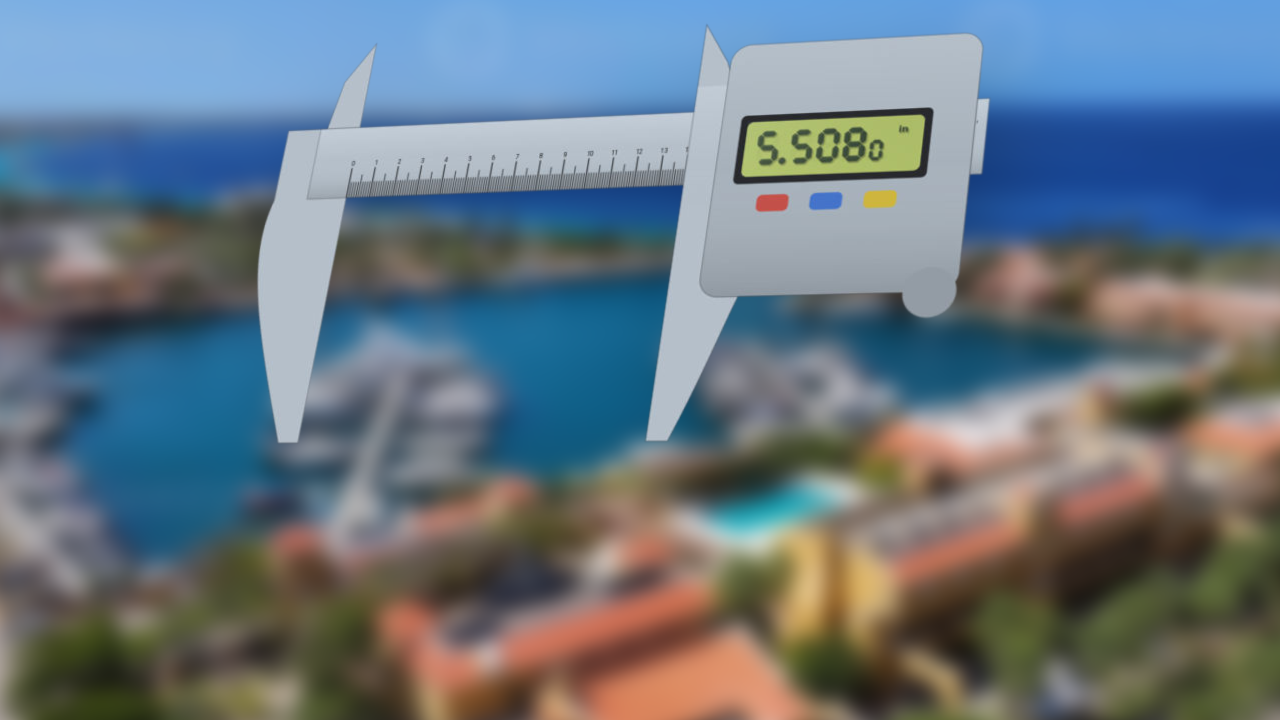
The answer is 5.5080 in
